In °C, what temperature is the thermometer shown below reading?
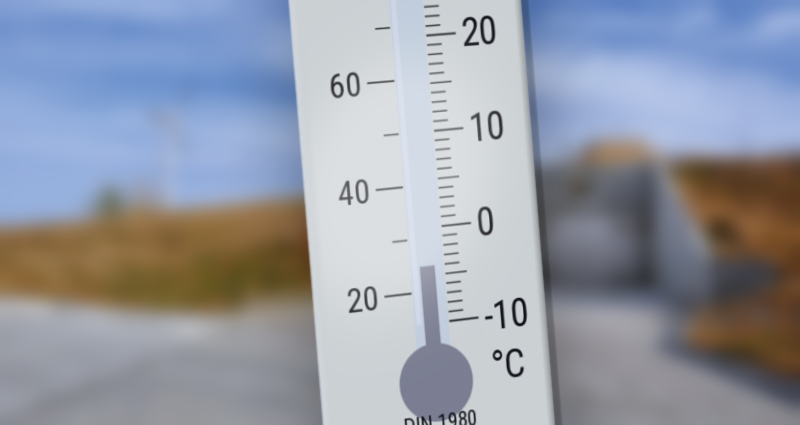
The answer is -4 °C
